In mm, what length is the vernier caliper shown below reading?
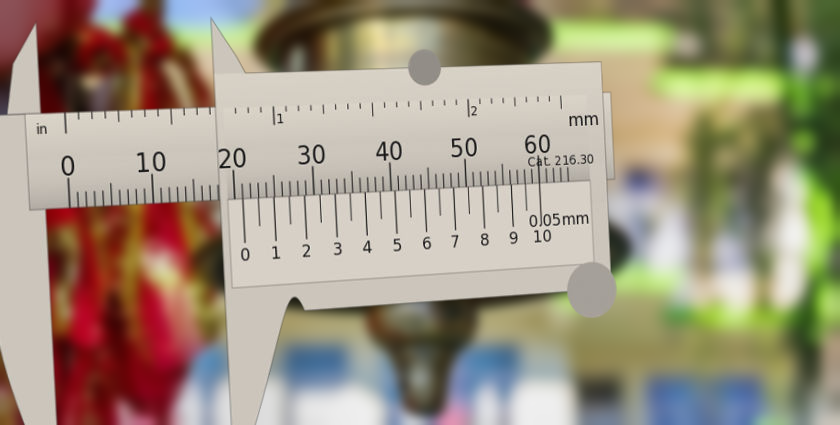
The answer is 21.0 mm
